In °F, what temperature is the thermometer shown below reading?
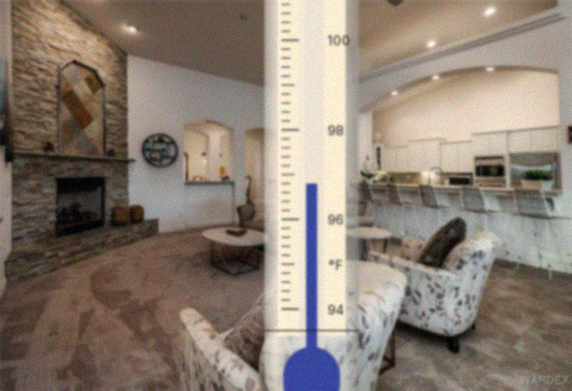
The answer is 96.8 °F
